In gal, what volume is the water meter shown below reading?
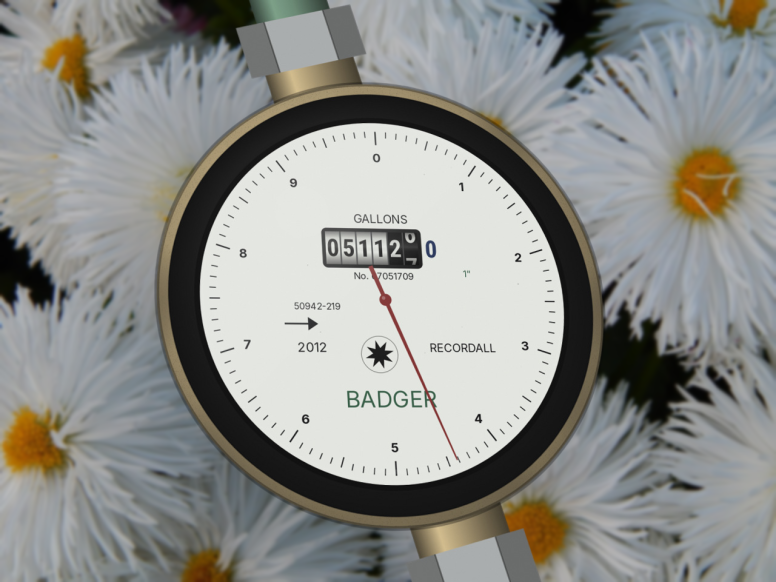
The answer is 511264.4 gal
